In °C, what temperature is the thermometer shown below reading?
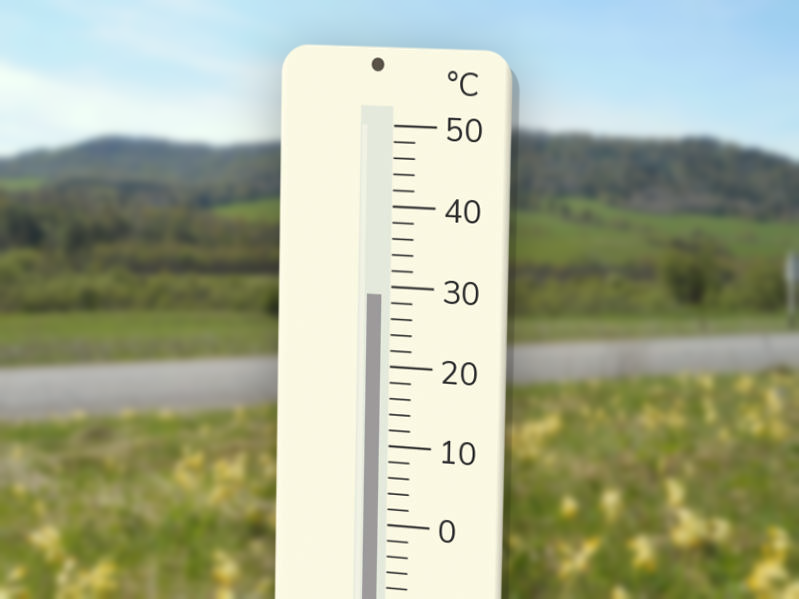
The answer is 29 °C
